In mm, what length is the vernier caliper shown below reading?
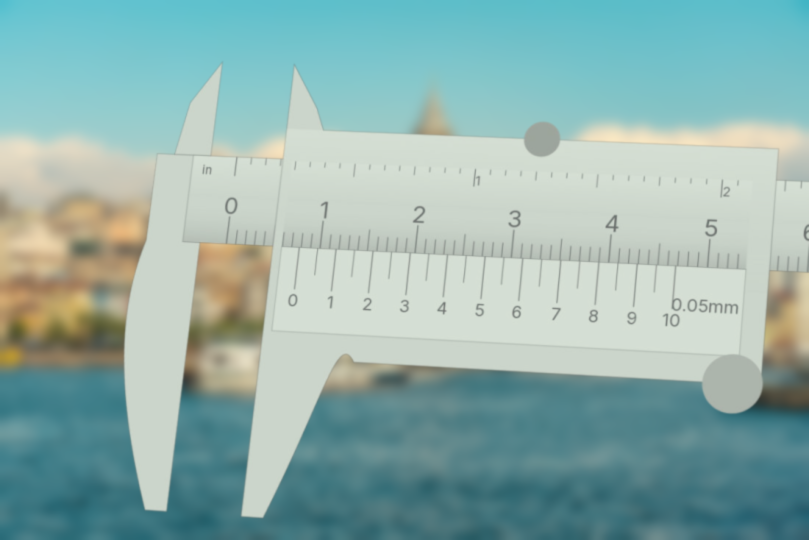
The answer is 7.8 mm
